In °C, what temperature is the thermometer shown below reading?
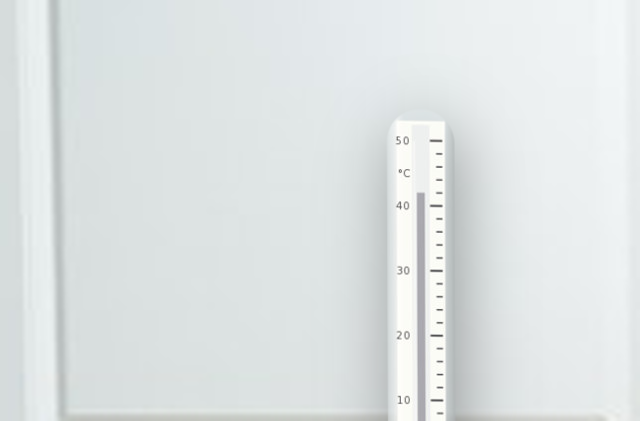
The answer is 42 °C
